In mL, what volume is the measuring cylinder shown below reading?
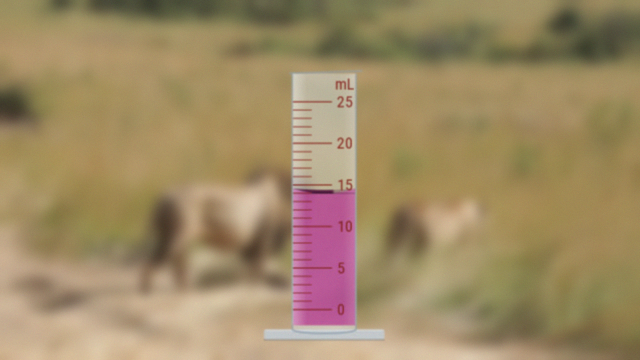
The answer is 14 mL
